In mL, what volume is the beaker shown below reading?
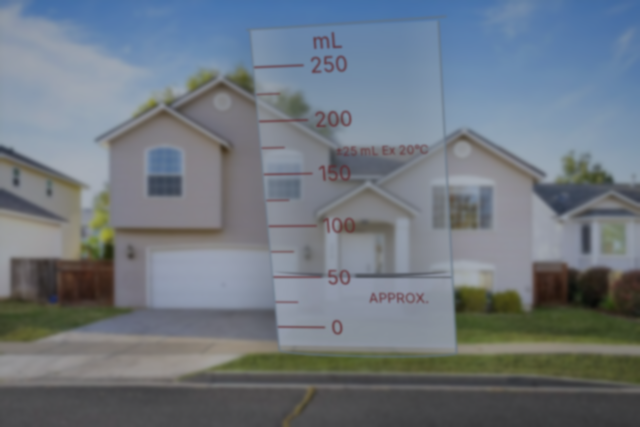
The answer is 50 mL
